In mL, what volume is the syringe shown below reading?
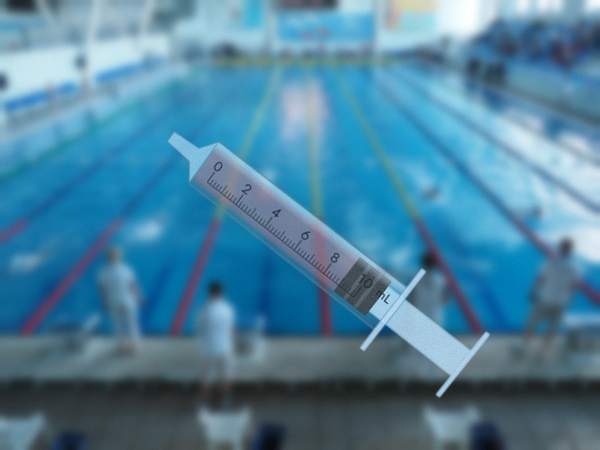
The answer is 9 mL
